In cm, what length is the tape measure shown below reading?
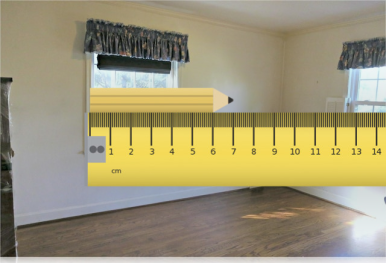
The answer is 7 cm
